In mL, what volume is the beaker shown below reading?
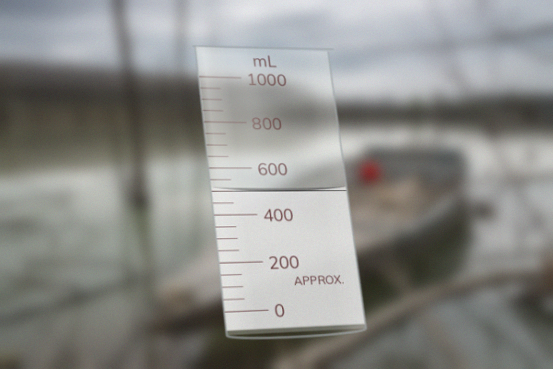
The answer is 500 mL
